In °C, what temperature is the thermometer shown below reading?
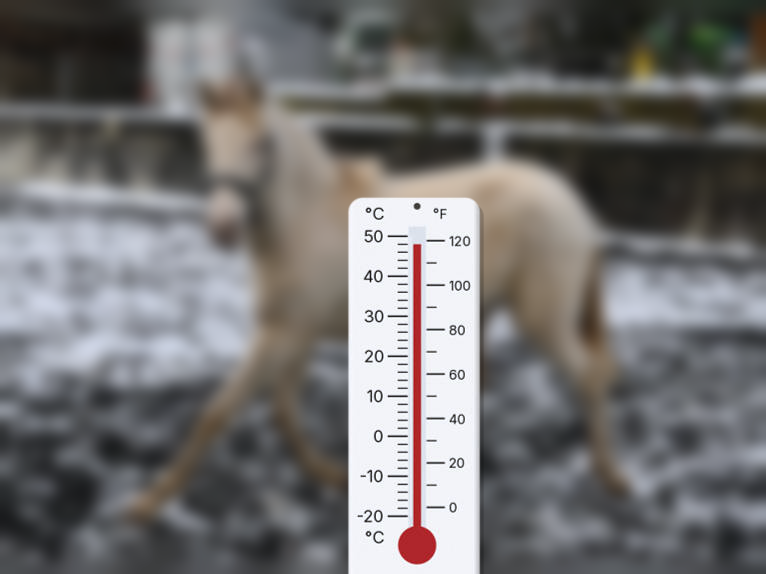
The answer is 48 °C
